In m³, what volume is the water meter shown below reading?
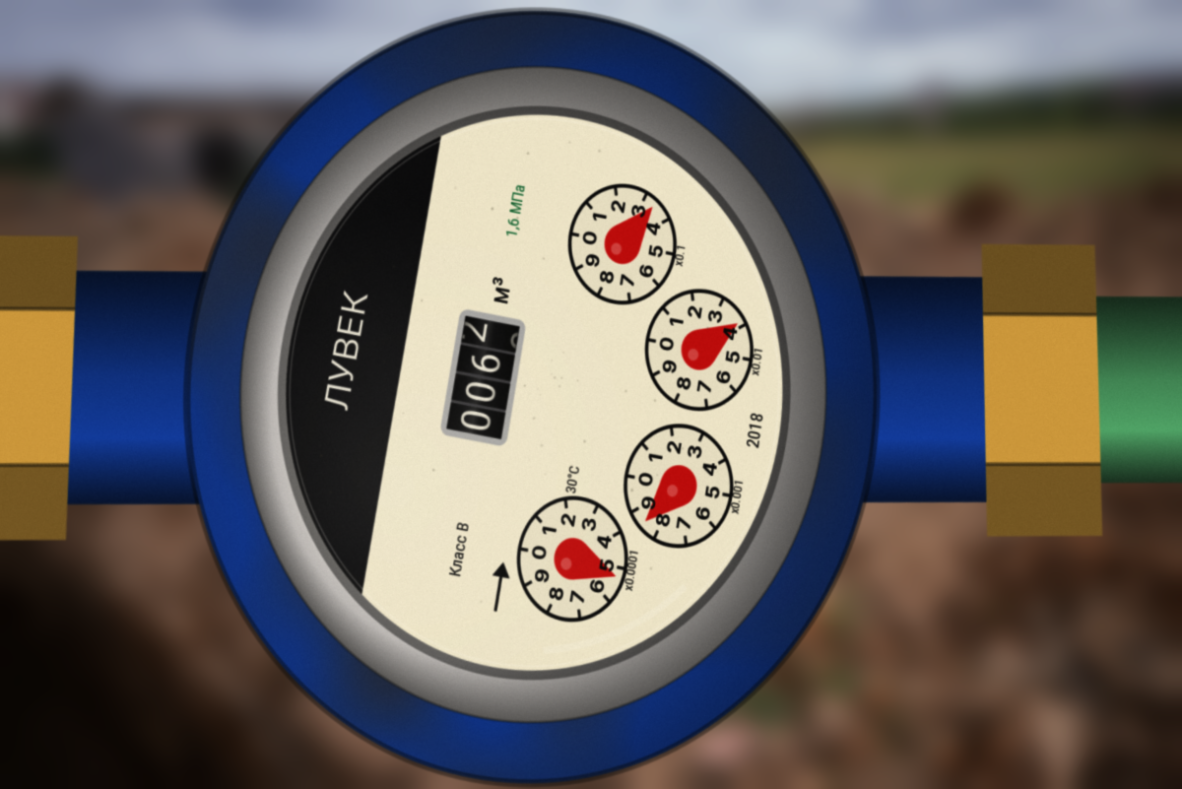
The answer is 62.3385 m³
